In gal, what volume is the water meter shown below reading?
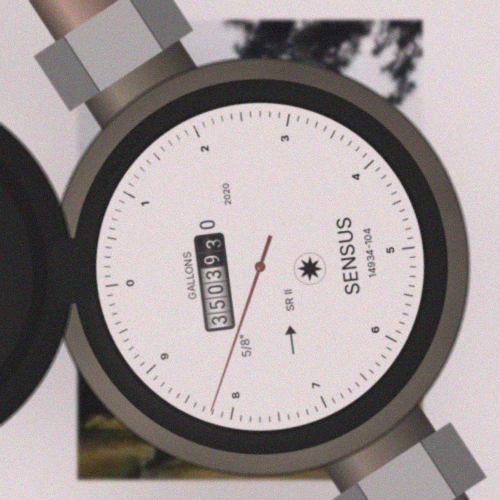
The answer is 3503928.2 gal
